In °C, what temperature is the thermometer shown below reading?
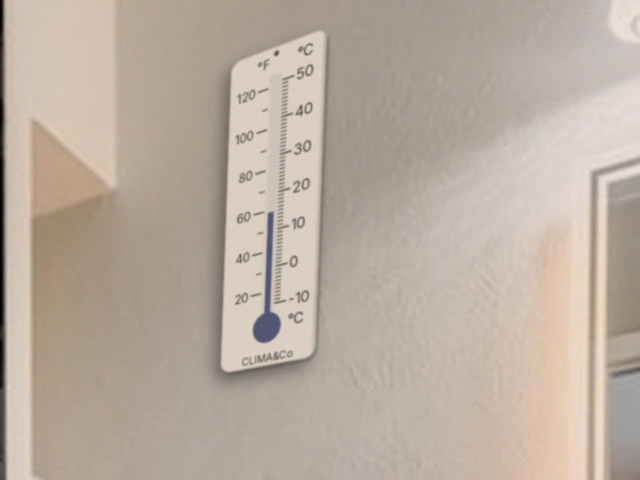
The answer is 15 °C
